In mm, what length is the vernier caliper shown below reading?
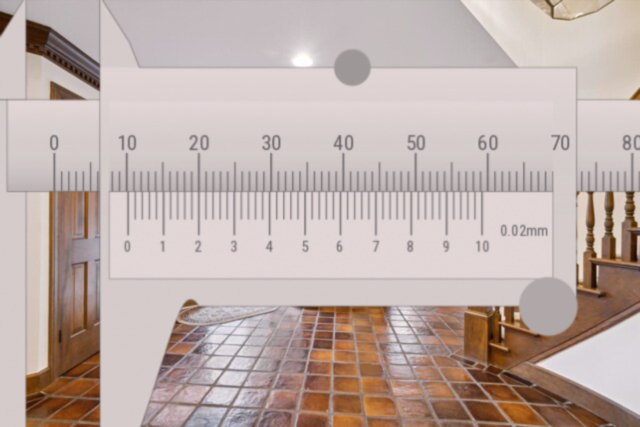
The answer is 10.2 mm
